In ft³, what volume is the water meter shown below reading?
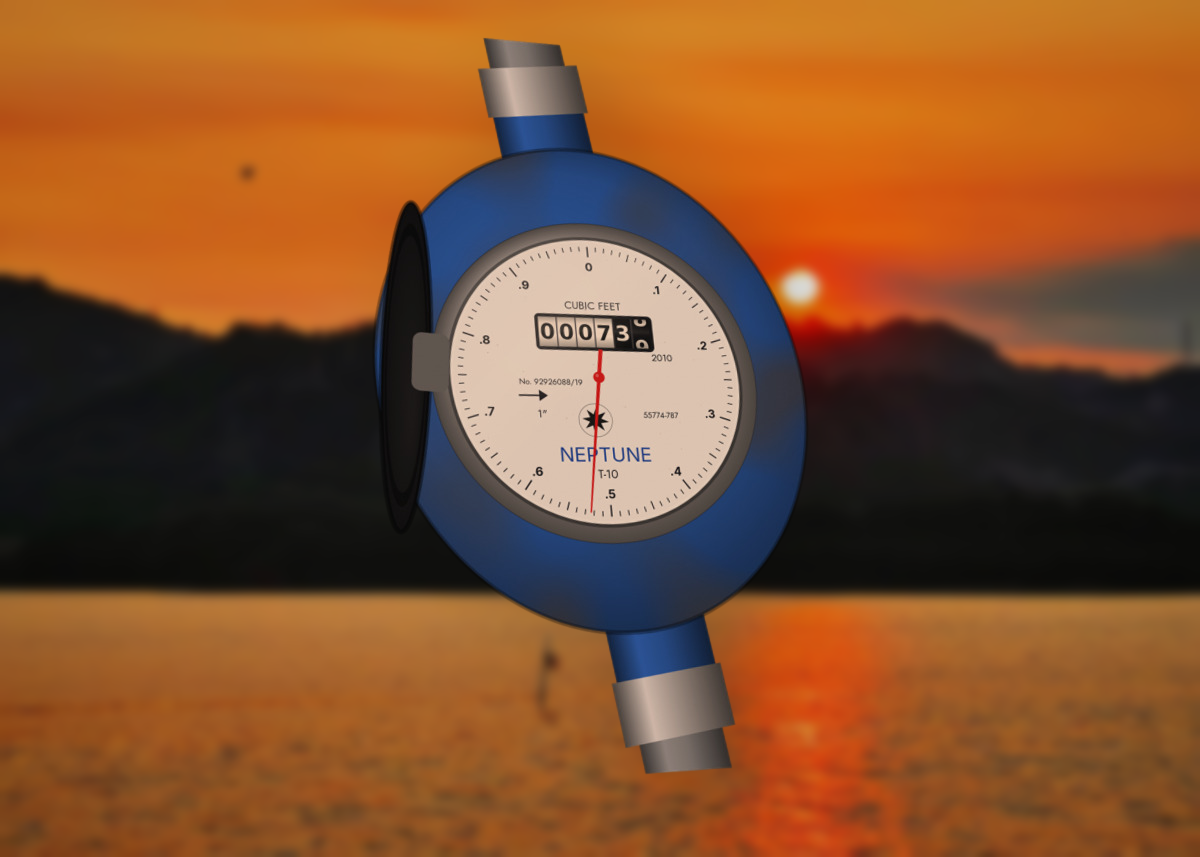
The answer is 738.52 ft³
